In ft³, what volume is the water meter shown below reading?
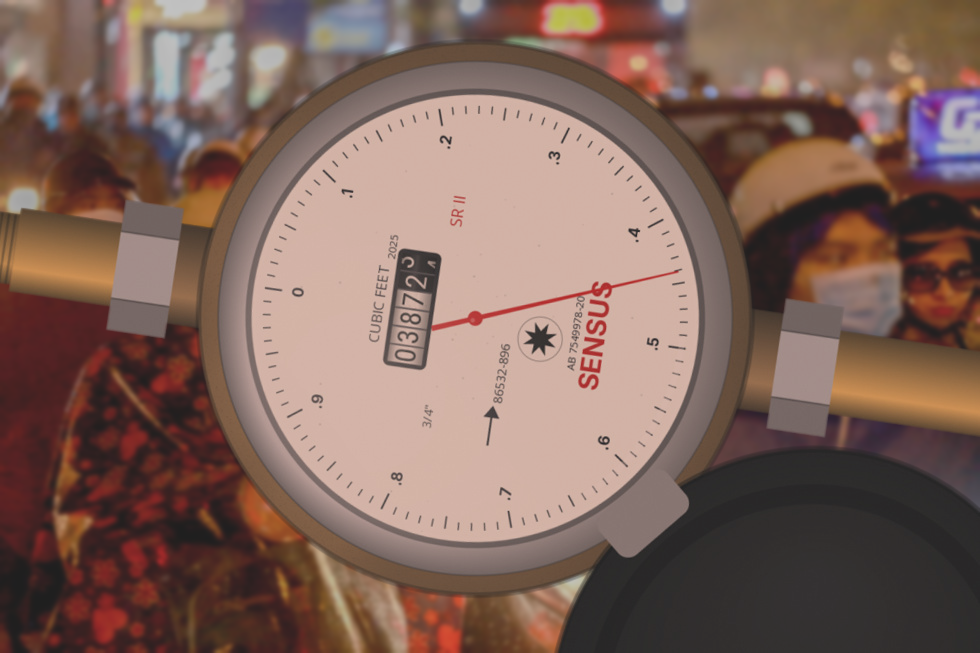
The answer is 38723.44 ft³
